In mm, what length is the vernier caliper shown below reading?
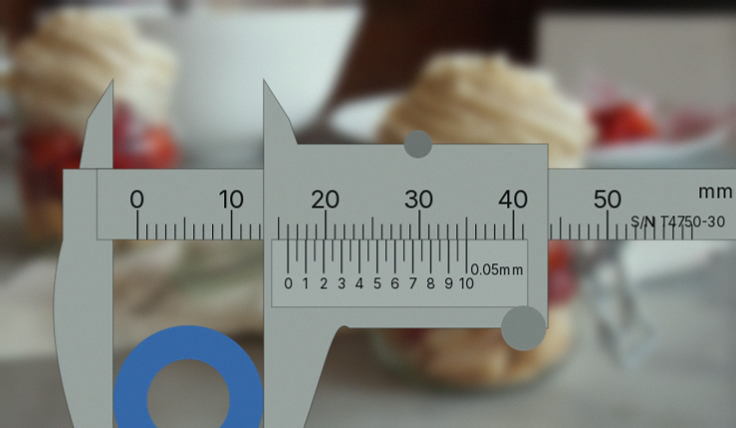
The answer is 16.0 mm
